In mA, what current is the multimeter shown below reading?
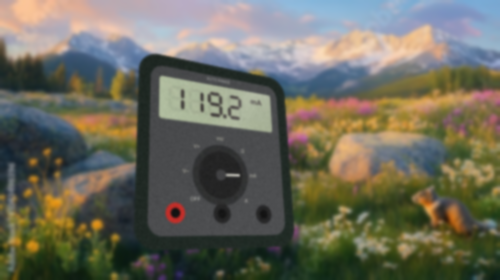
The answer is 119.2 mA
